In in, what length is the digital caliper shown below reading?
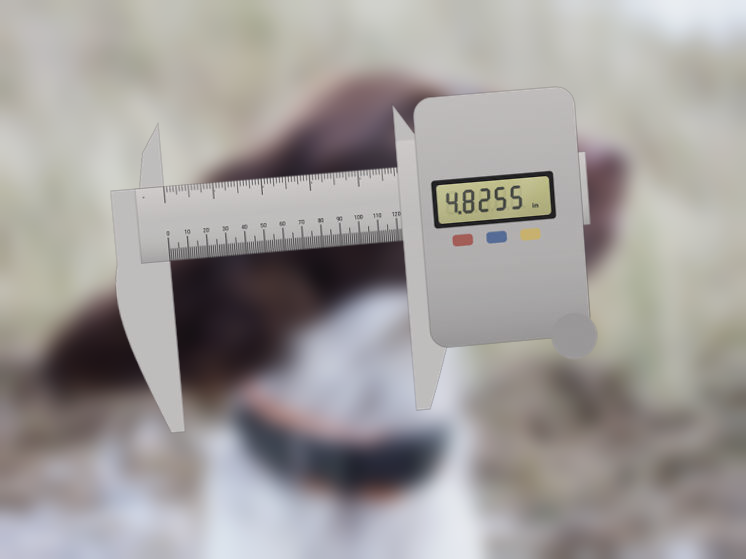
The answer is 4.8255 in
